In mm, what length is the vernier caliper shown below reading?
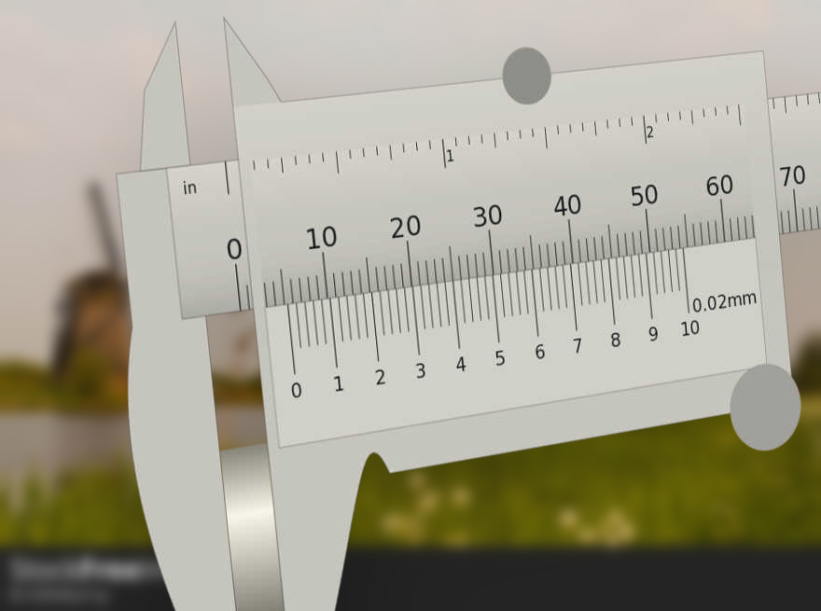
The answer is 5.4 mm
